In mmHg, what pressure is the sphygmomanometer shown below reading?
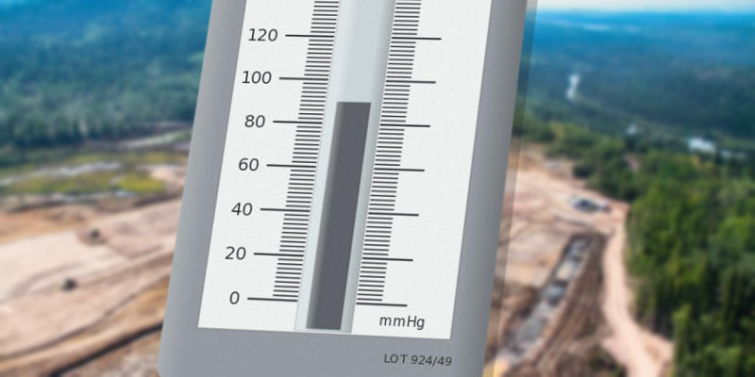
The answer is 90 mmHg
